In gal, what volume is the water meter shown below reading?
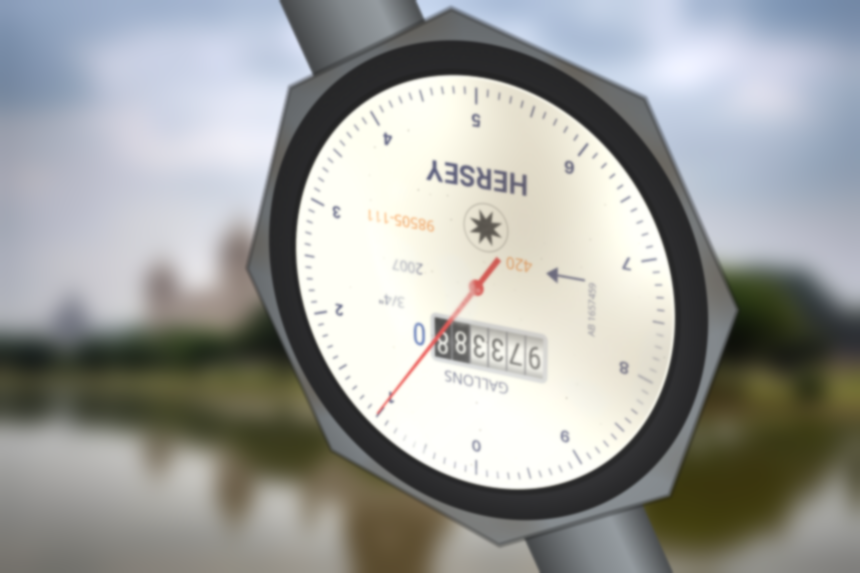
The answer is 9733881.0 gal
